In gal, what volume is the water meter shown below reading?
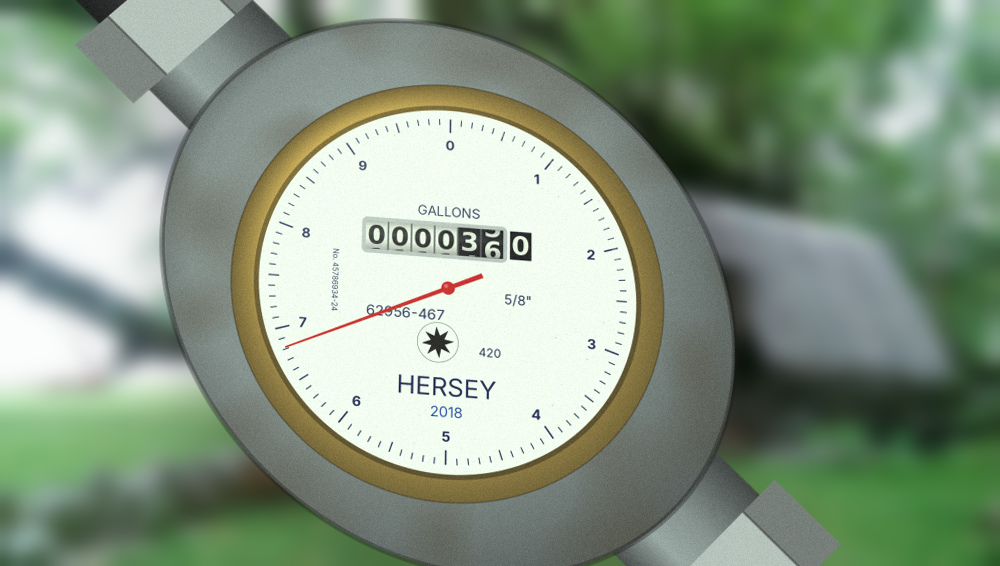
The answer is 356.8 gal
